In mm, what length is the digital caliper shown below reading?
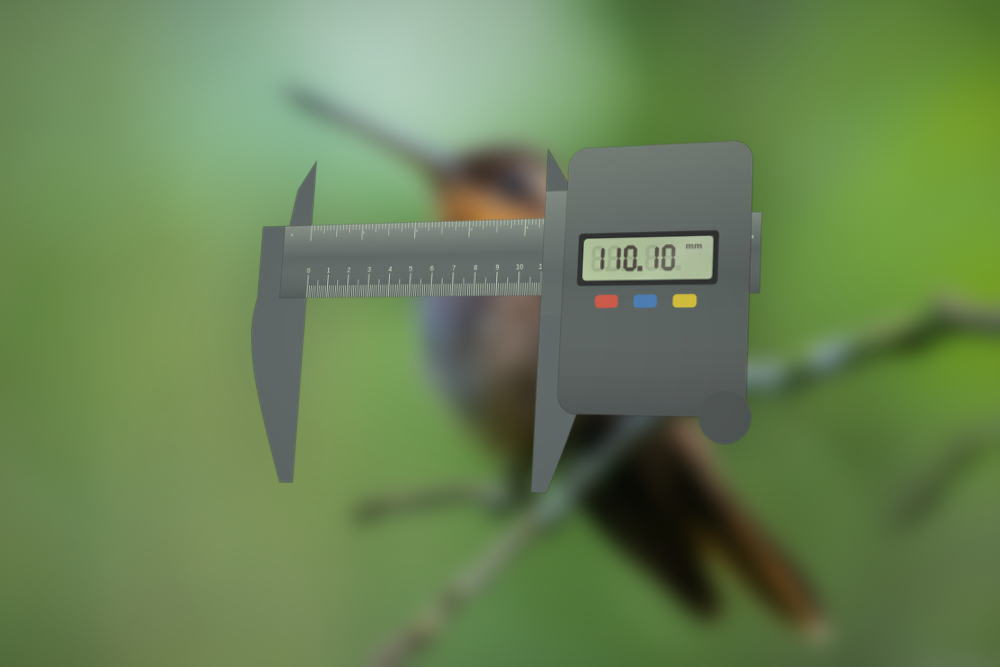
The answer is 110.10 mm
